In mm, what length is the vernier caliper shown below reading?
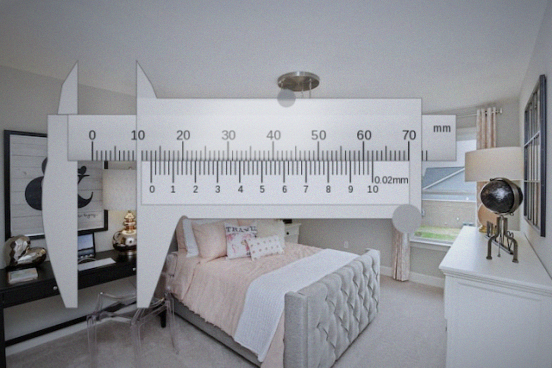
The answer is 13.0 mm
